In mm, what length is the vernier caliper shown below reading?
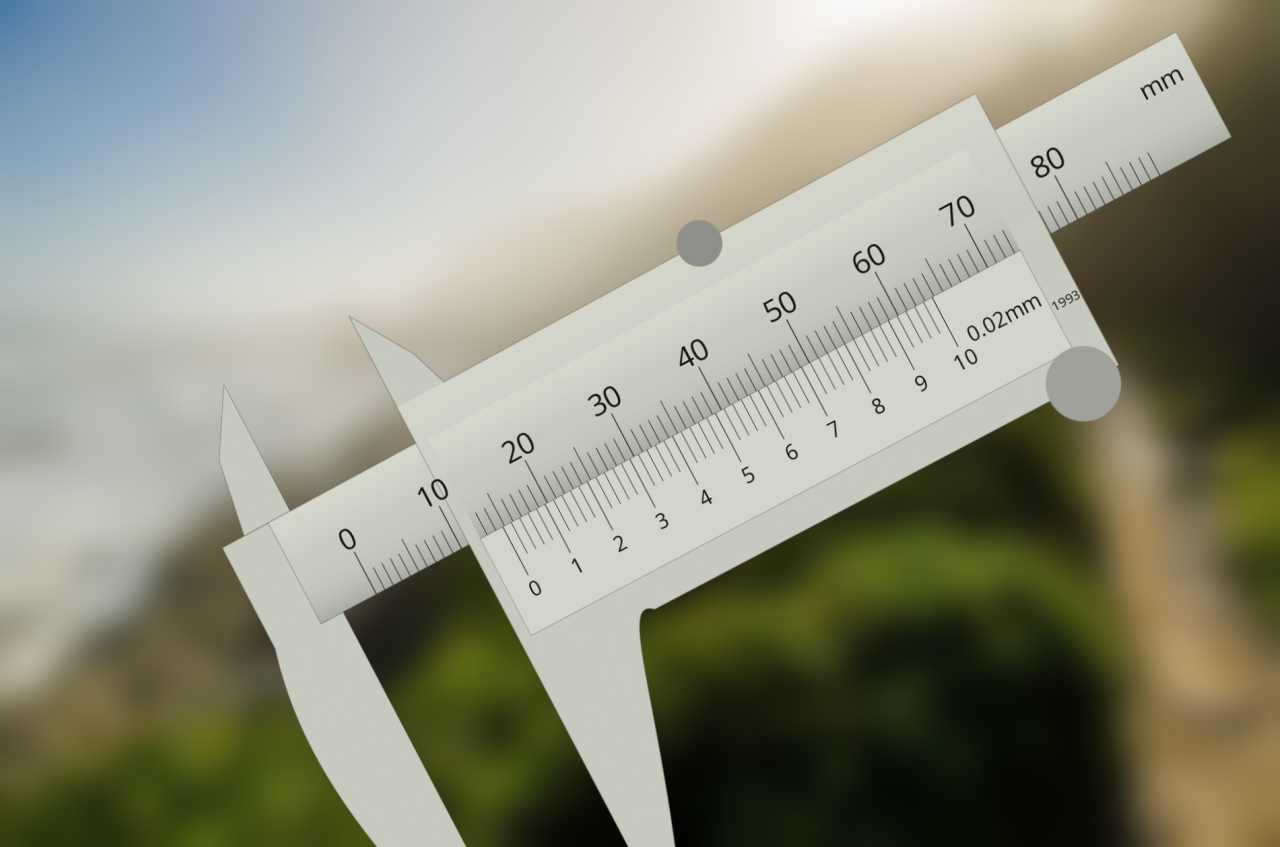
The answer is 14.8 mm
